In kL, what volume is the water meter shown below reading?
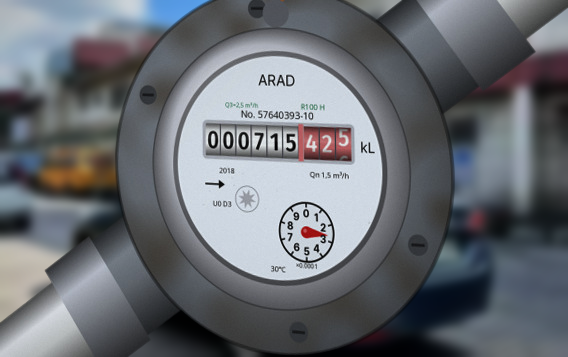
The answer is 715.4252 kL
